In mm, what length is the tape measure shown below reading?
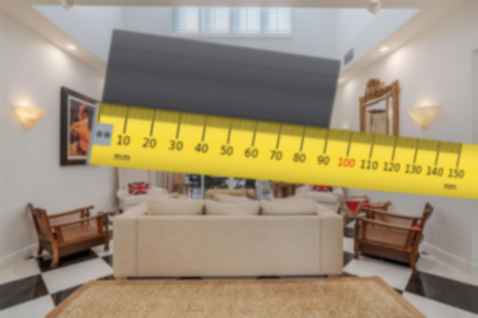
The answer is 90 mm
